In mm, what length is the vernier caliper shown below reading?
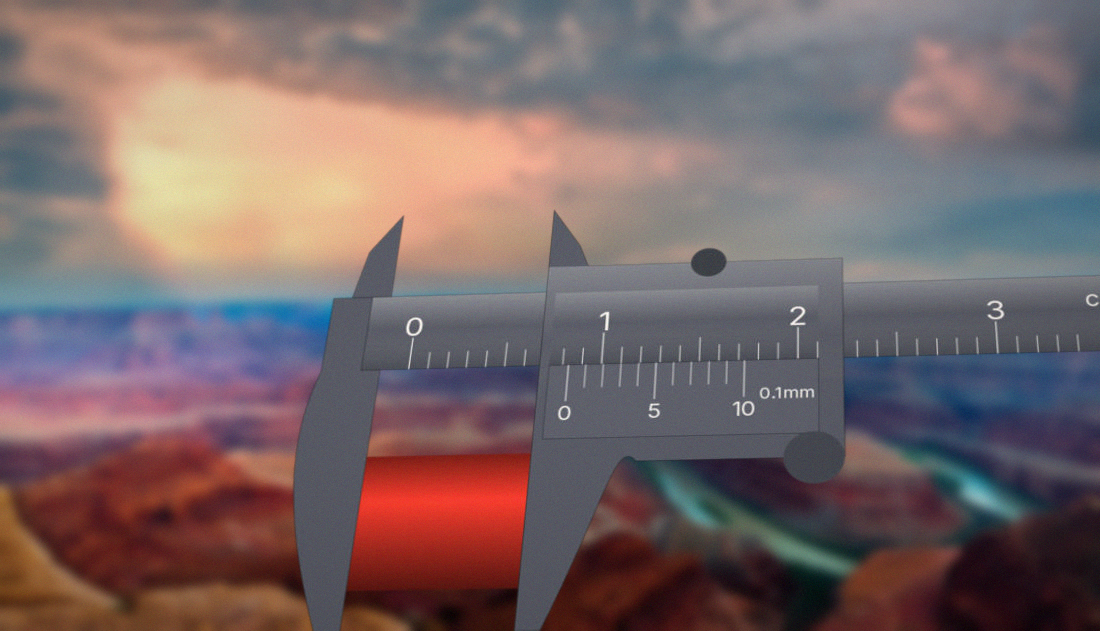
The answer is 8.3 mm
